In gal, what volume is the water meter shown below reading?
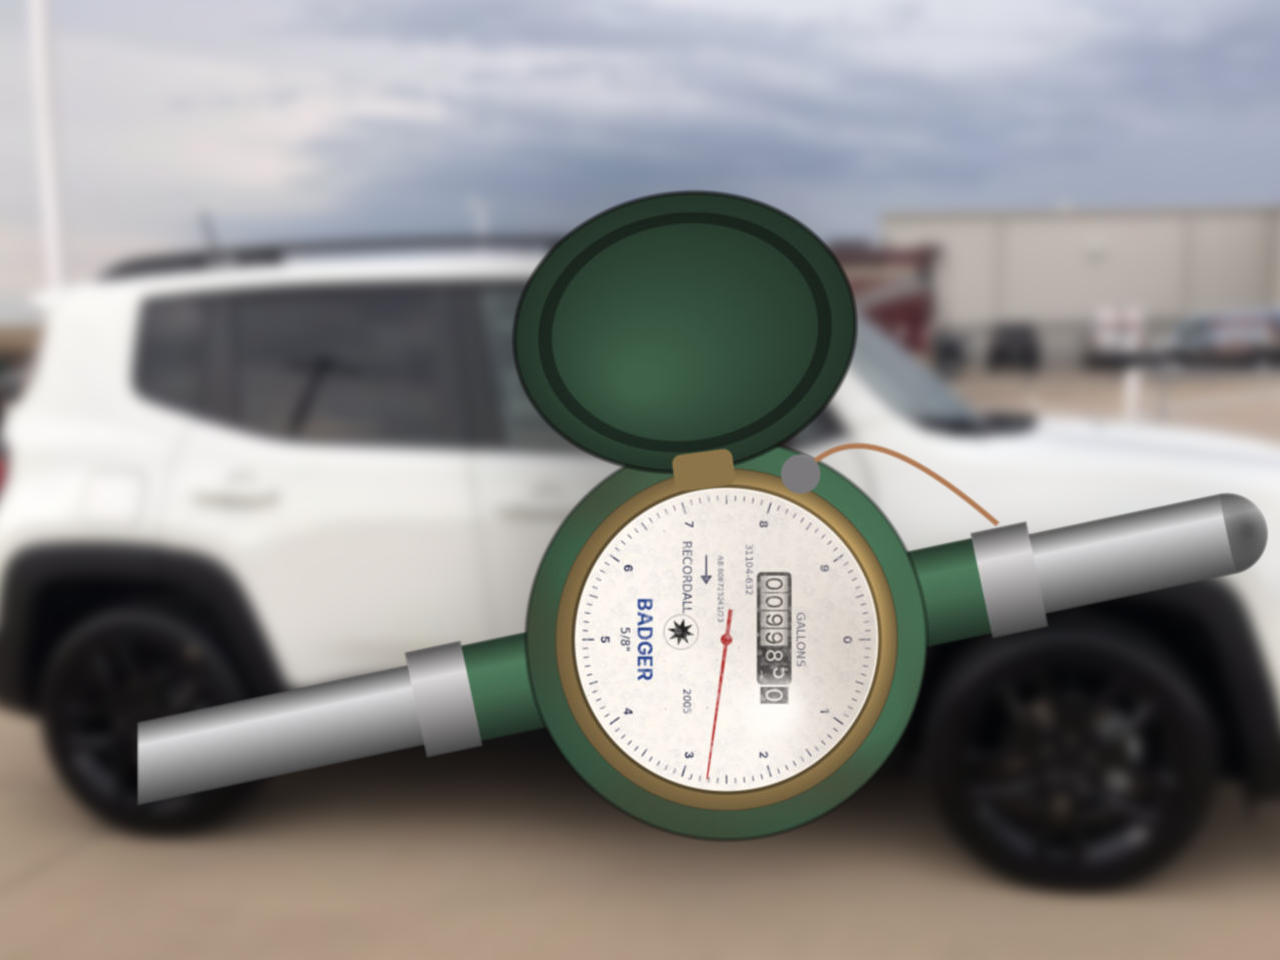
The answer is 99852.7 gal
